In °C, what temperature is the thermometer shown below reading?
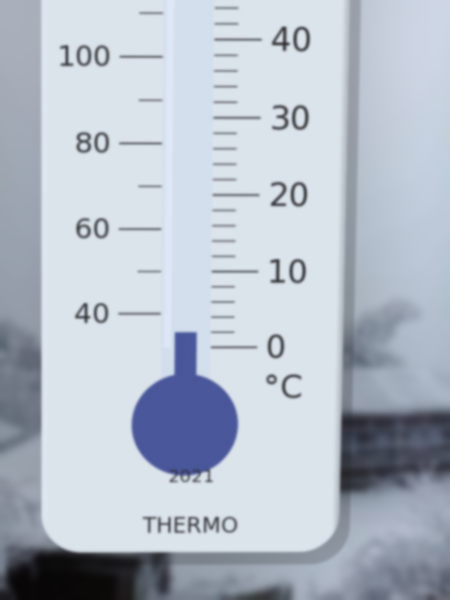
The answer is 2 °C
